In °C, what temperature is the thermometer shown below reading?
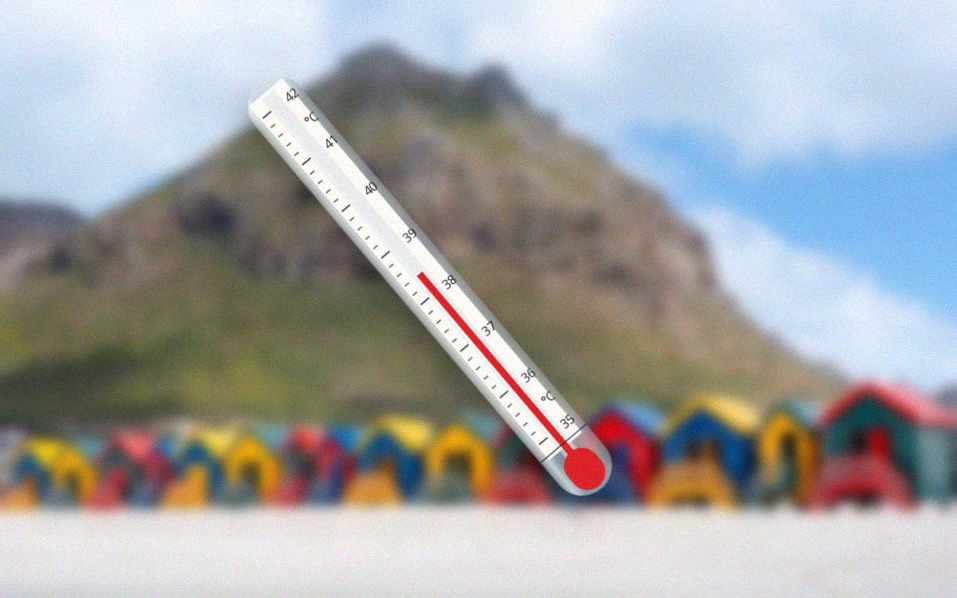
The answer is 38.4 °C
